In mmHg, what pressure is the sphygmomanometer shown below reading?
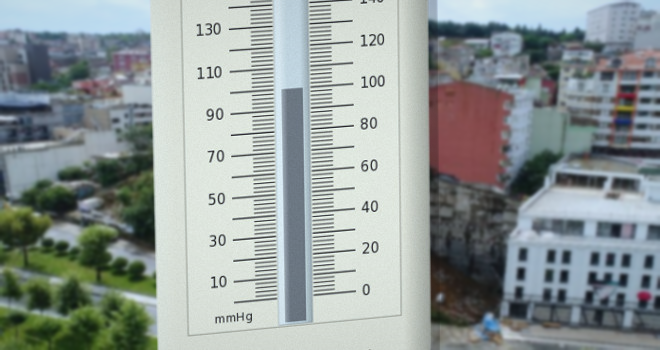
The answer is 100 mmHg
